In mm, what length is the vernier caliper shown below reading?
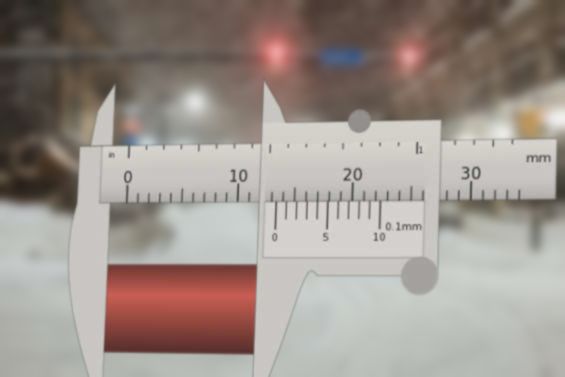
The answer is 13.4 mm
